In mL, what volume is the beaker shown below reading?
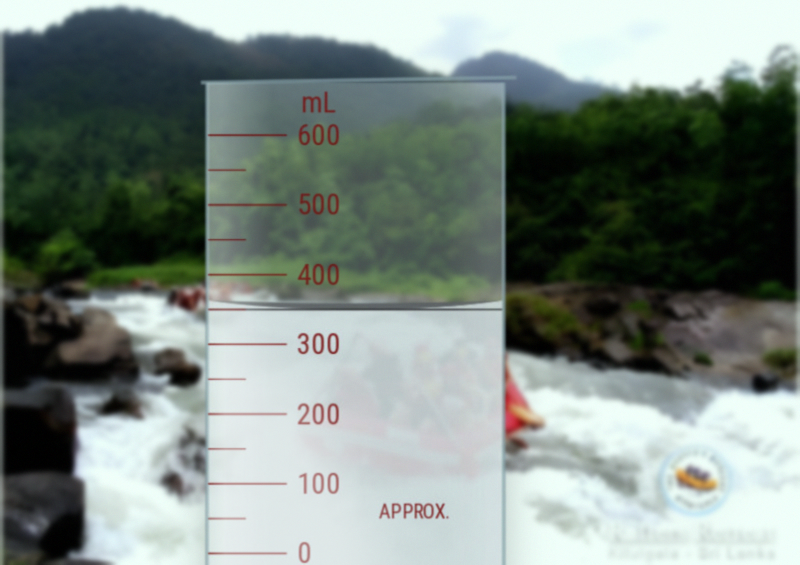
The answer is 350 mL
